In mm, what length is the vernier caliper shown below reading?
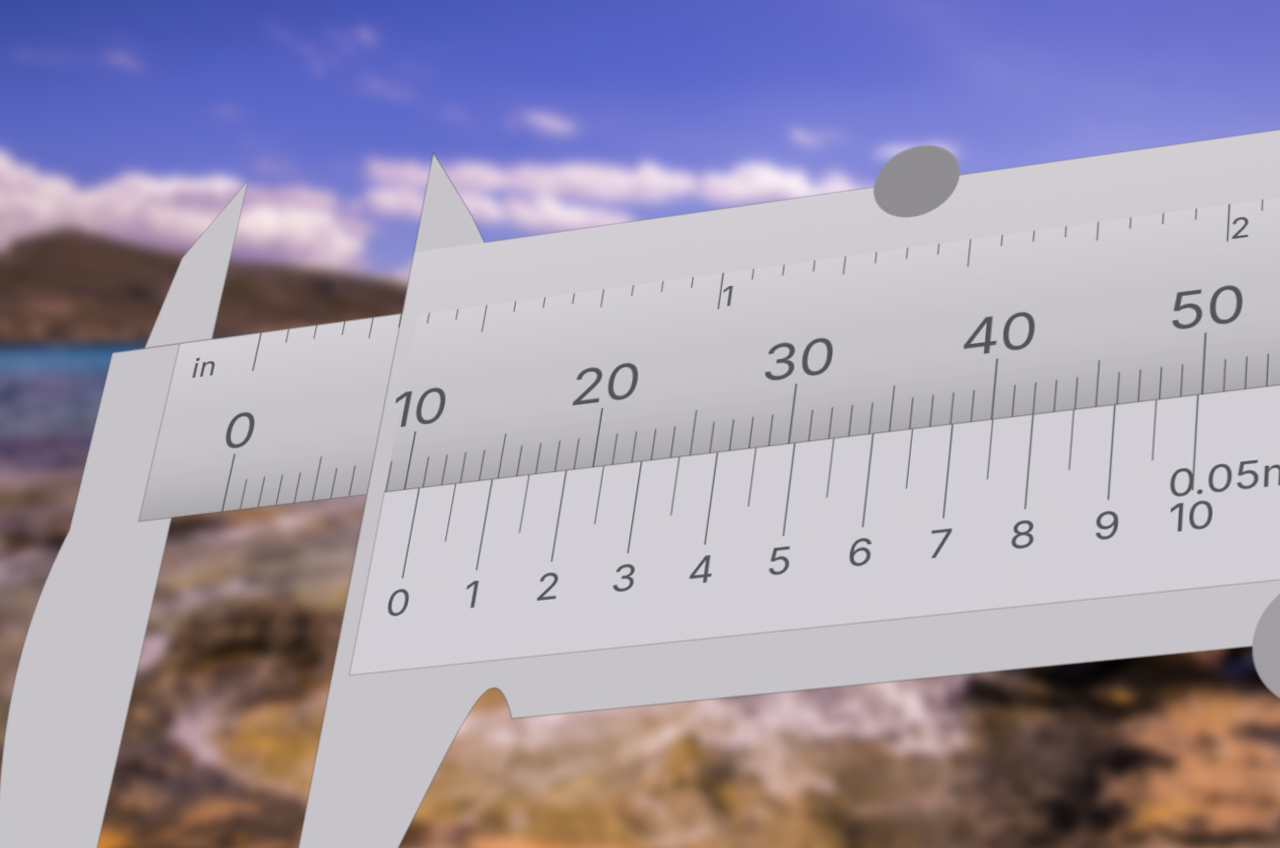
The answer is 10.8 mm
